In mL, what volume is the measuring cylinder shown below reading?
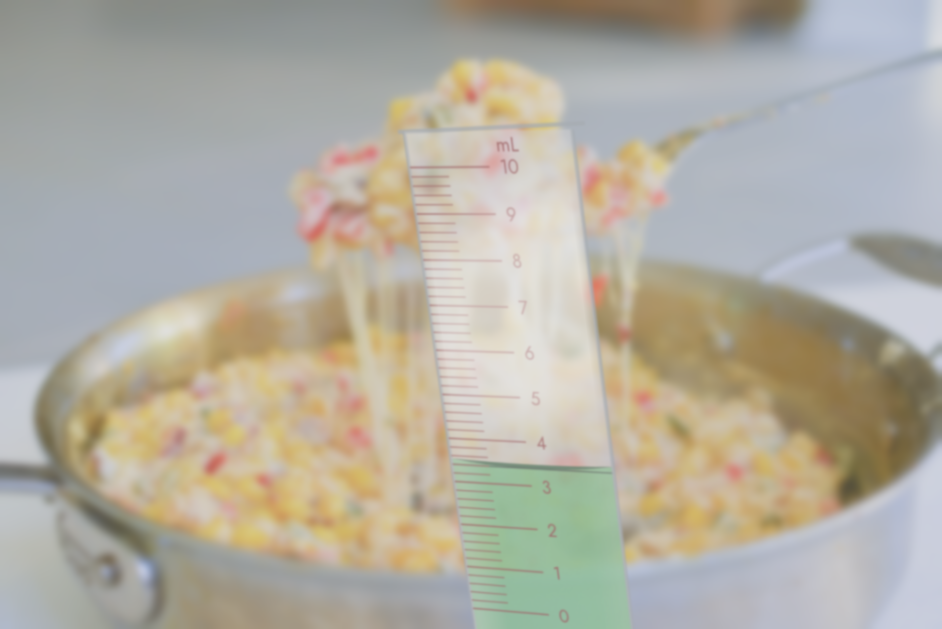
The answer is 3.4 mL
